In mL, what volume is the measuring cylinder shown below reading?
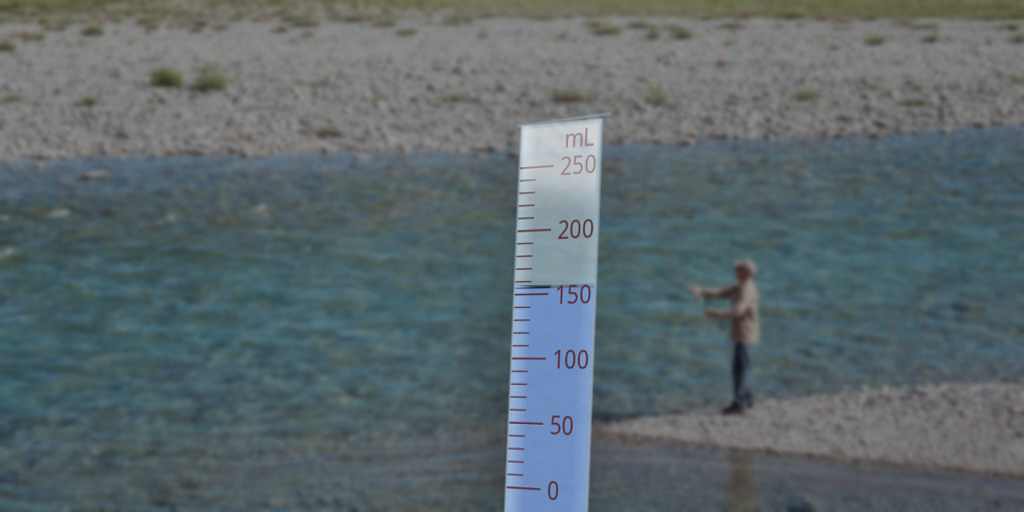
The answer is 155 mL
